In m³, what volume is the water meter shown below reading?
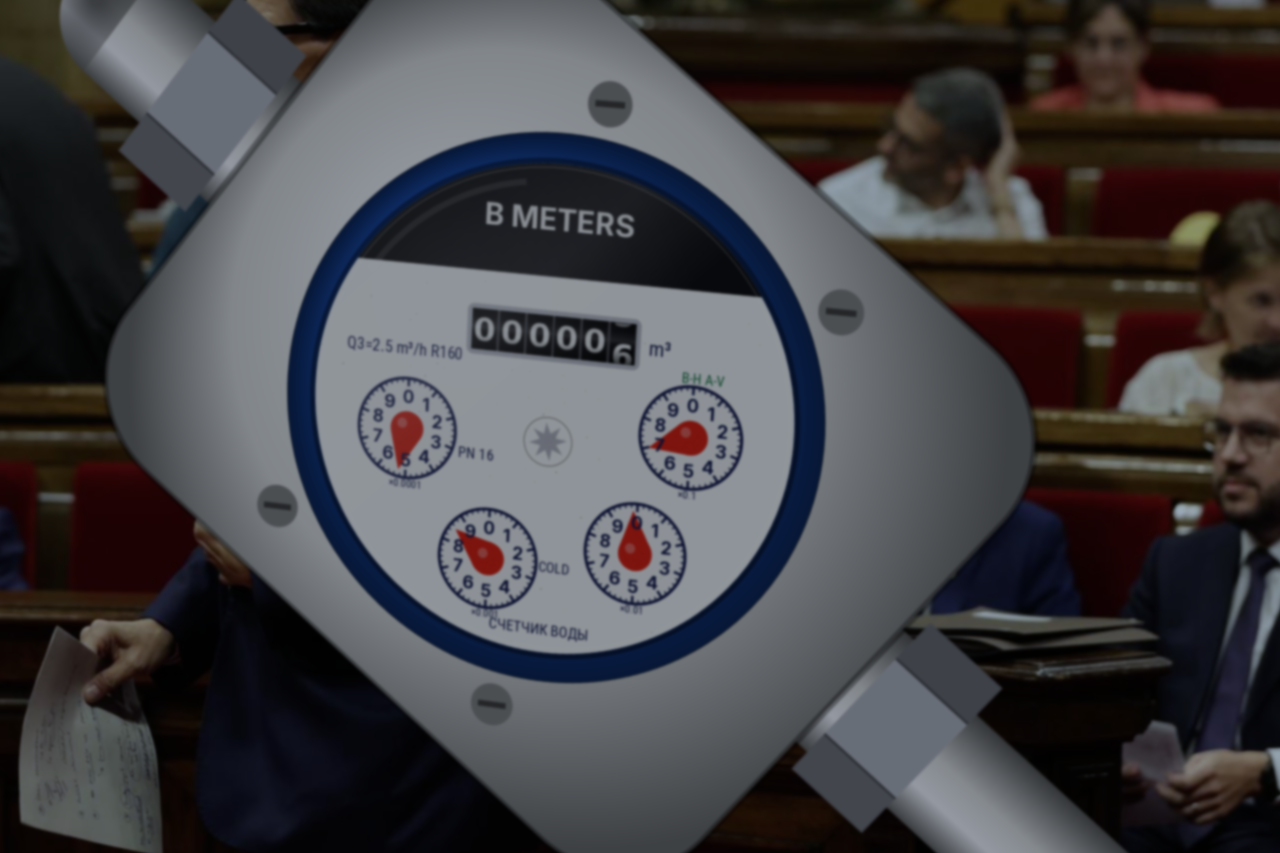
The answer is 5.6985 m³
